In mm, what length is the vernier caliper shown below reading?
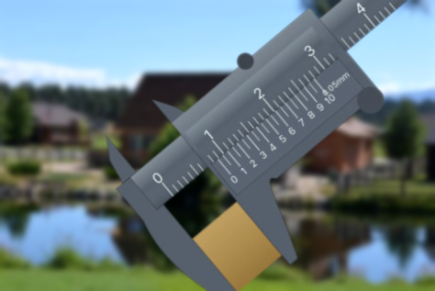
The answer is 8.8 mm
